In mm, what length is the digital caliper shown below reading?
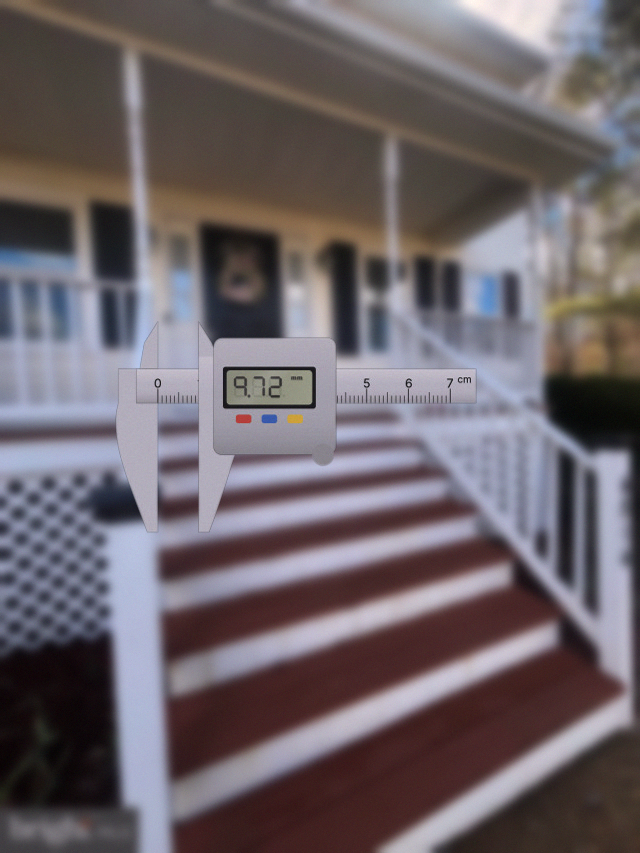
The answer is 9.72 mm
